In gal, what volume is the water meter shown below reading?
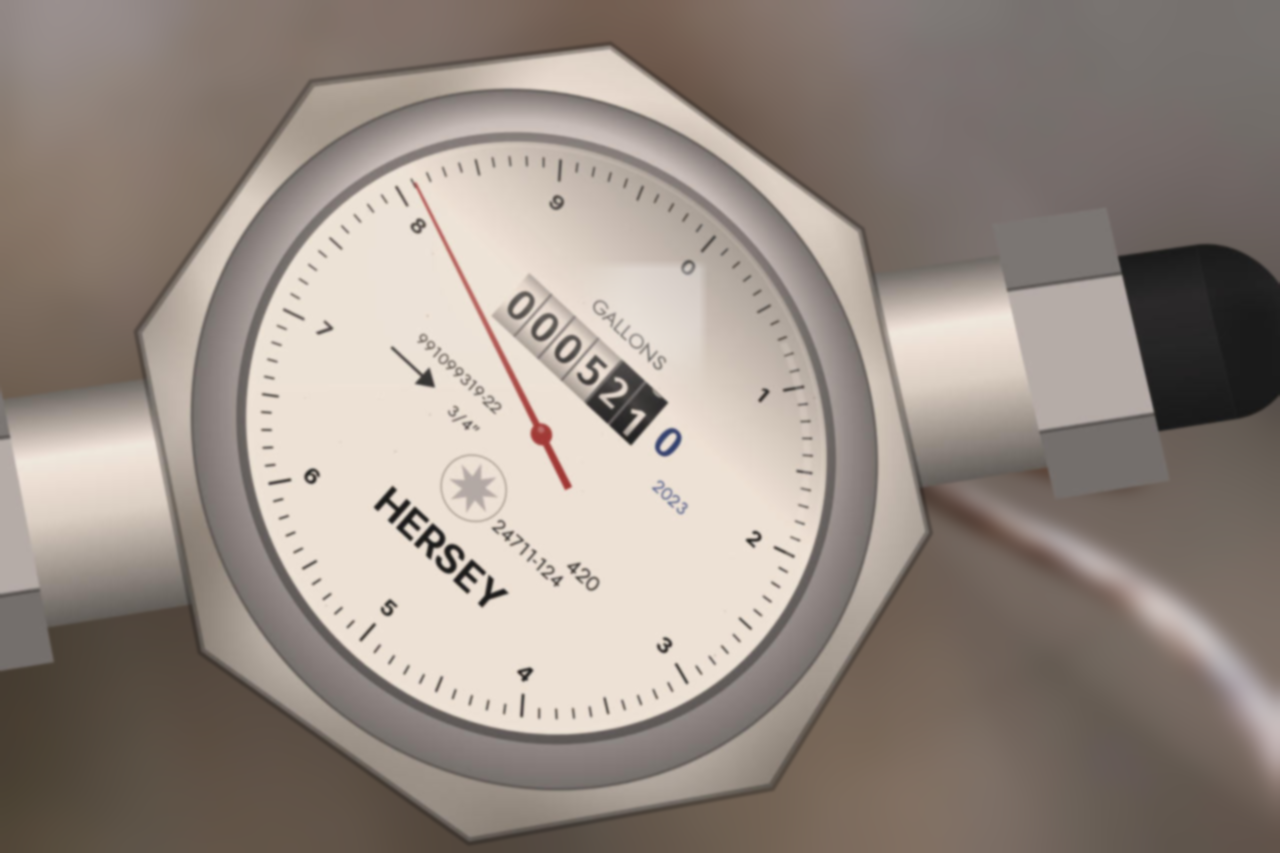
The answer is 5208.1 gal
